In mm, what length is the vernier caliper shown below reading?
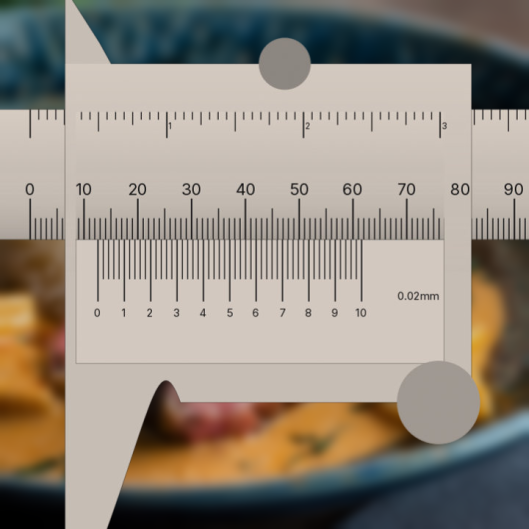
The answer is 12.6 mm
